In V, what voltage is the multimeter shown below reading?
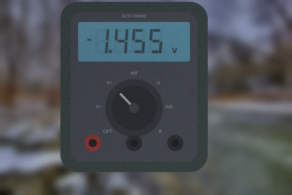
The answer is -1.455 V
